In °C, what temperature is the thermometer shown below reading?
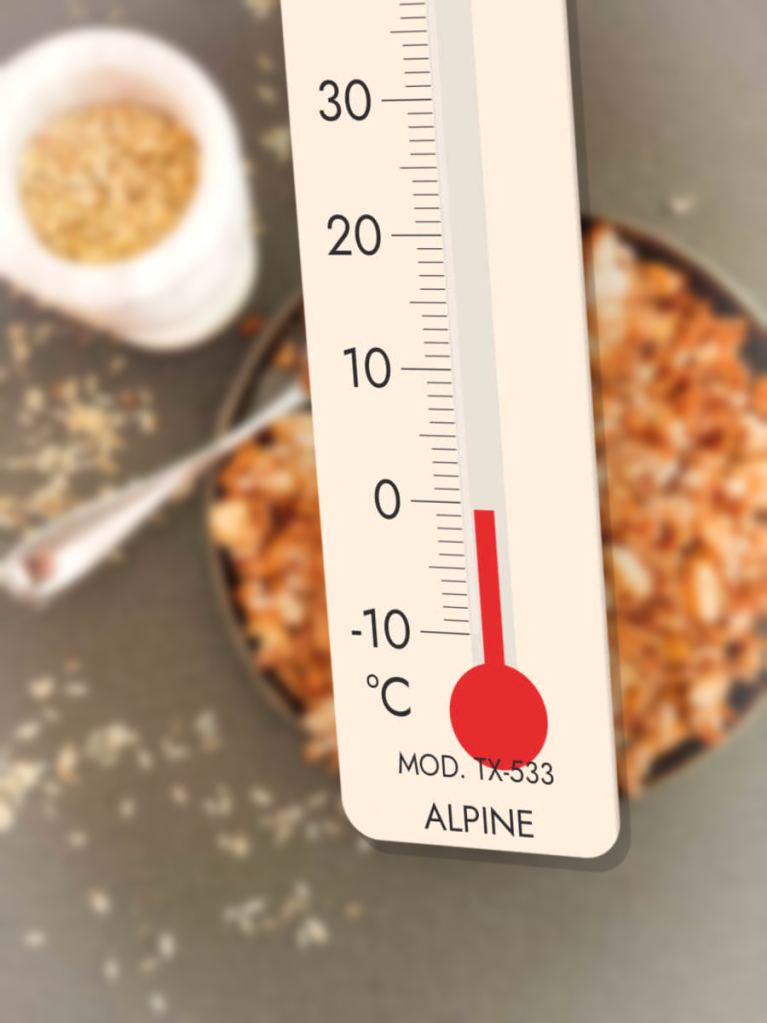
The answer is -0.5 °C
